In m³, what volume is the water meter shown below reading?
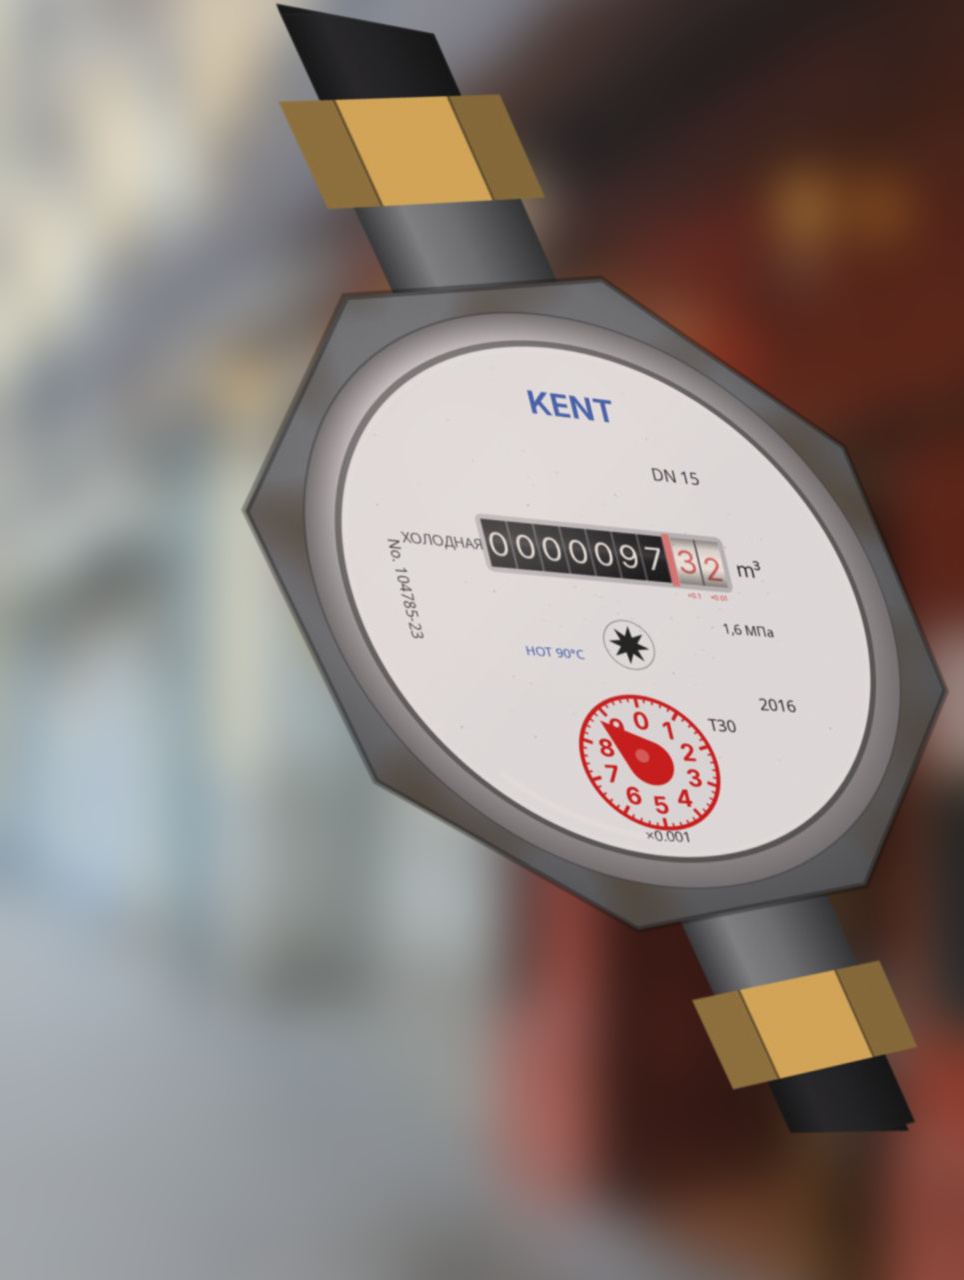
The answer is 97.318 m³
